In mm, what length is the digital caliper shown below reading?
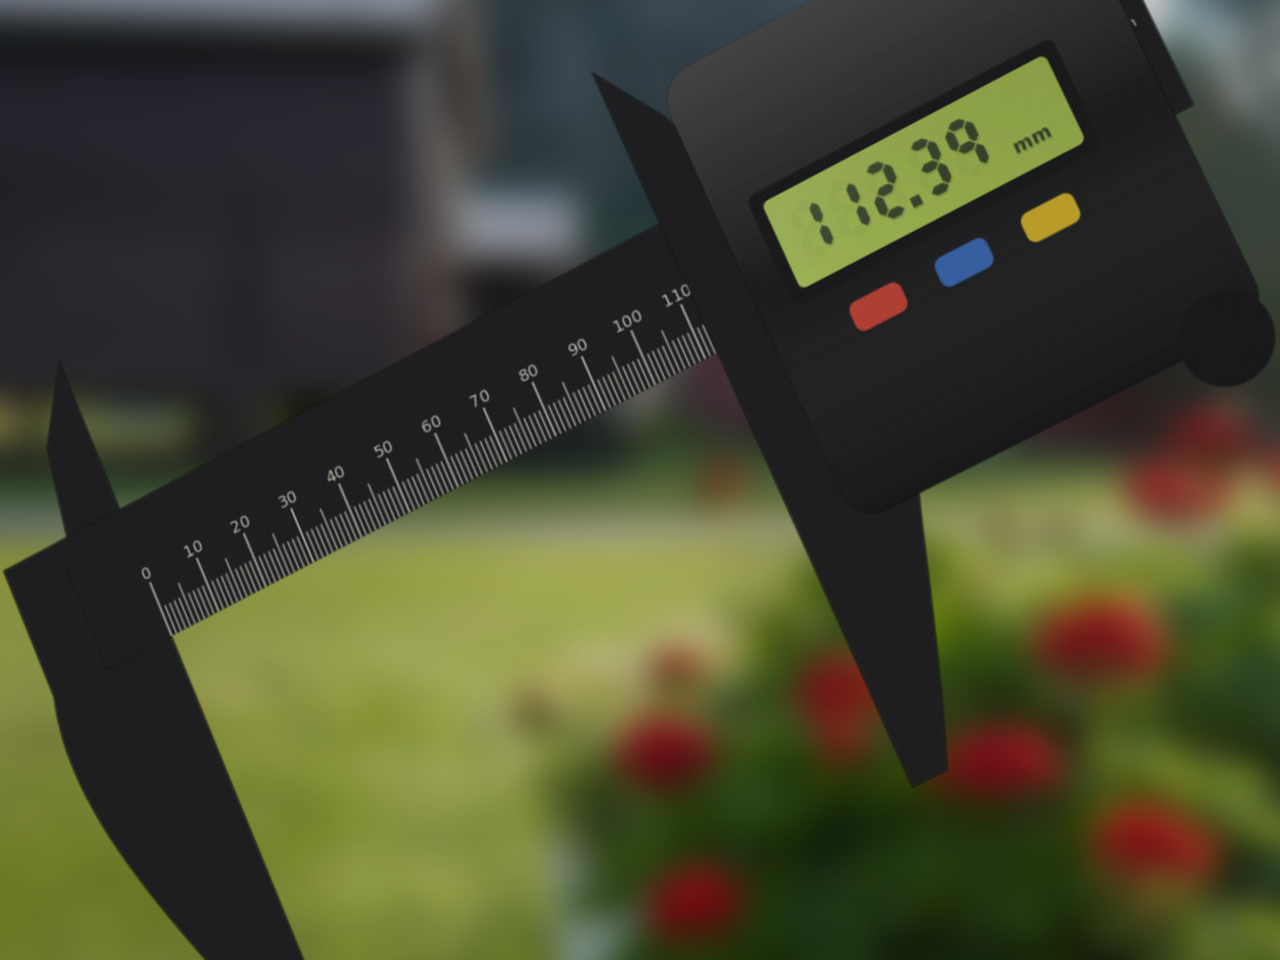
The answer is 112.39 mm
